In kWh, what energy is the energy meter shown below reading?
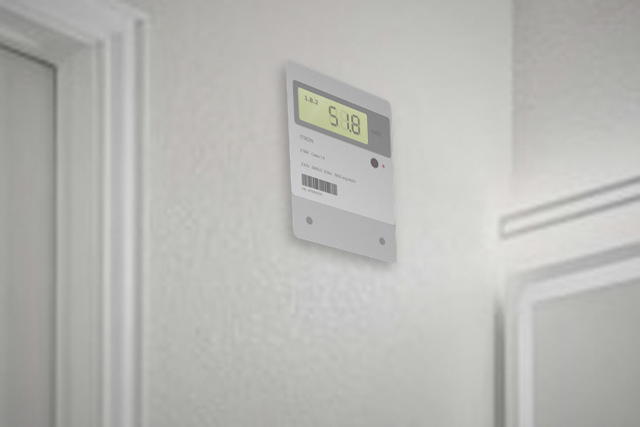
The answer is 51.8 kWh
